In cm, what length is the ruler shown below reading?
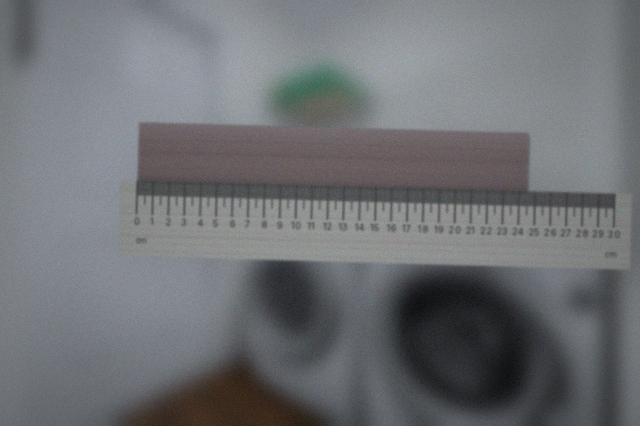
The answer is 24.5 cm
